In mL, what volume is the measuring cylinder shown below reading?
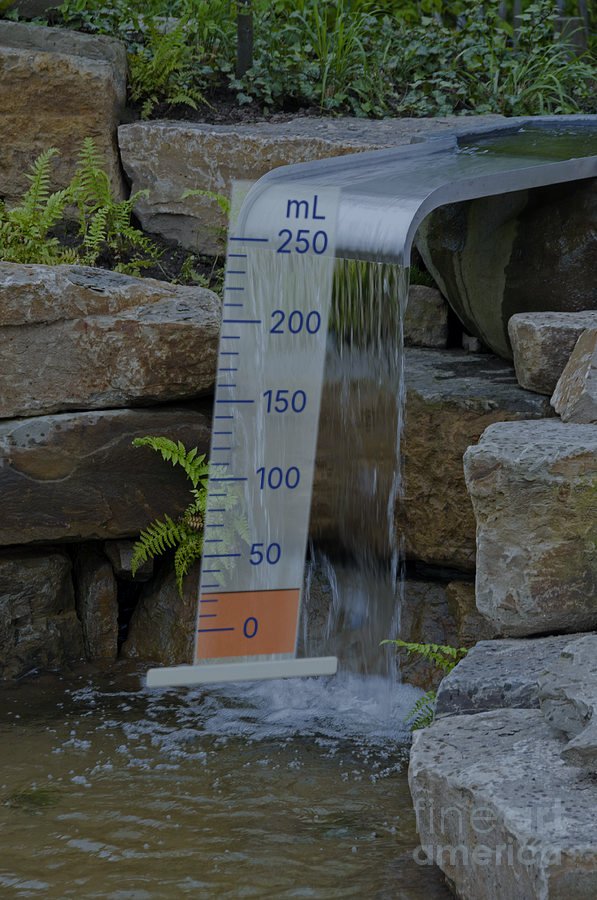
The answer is 25 mL
